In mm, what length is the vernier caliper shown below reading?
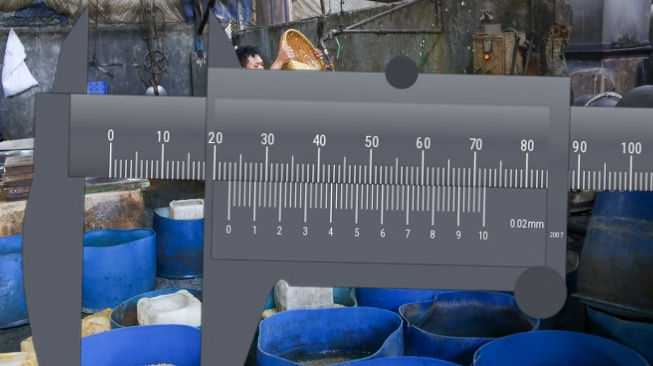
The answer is 23.0 mm
